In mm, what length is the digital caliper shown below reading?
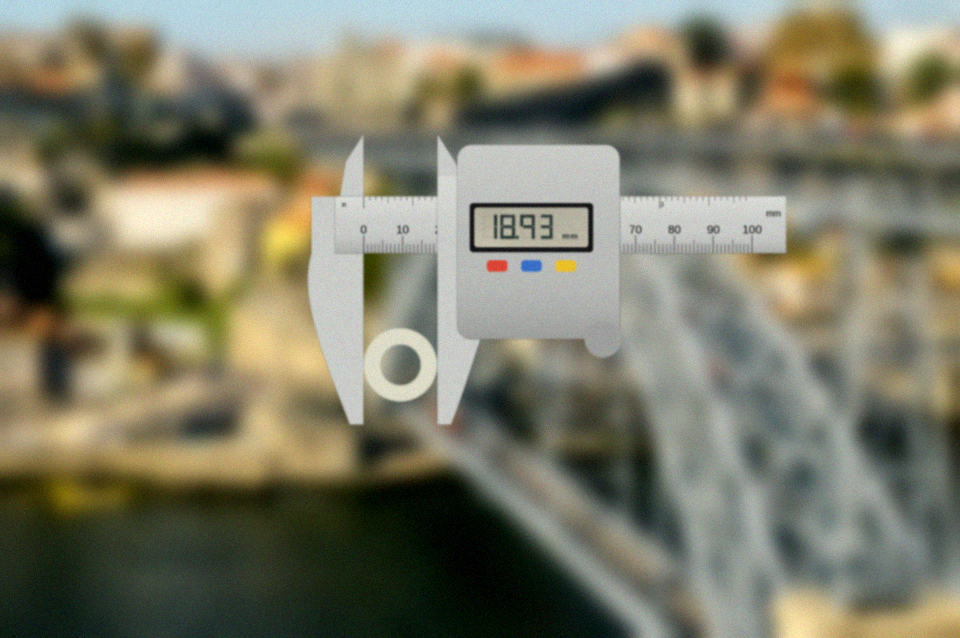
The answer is 18.93 mm
